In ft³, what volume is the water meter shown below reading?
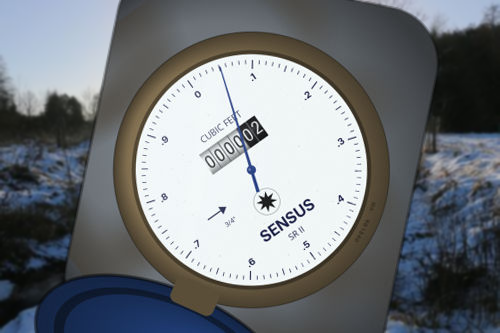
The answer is 2.05 ft³
